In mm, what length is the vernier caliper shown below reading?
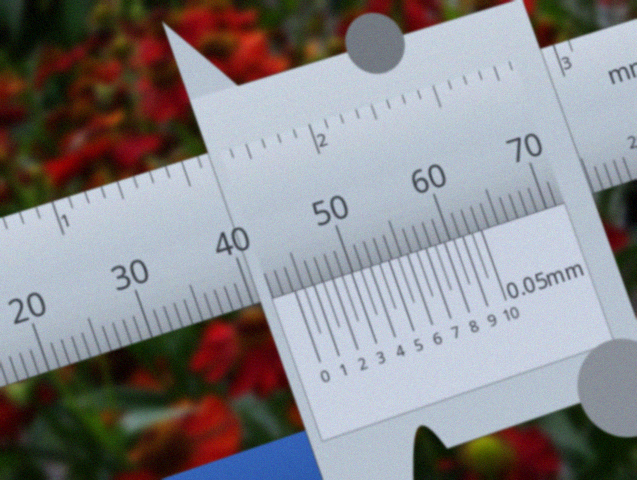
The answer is 44.2 mm
